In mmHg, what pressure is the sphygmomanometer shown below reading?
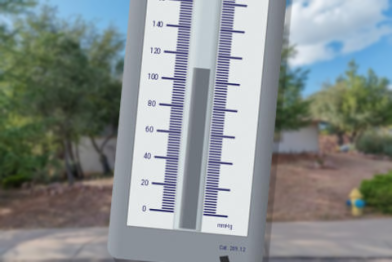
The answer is 110 mmHg
